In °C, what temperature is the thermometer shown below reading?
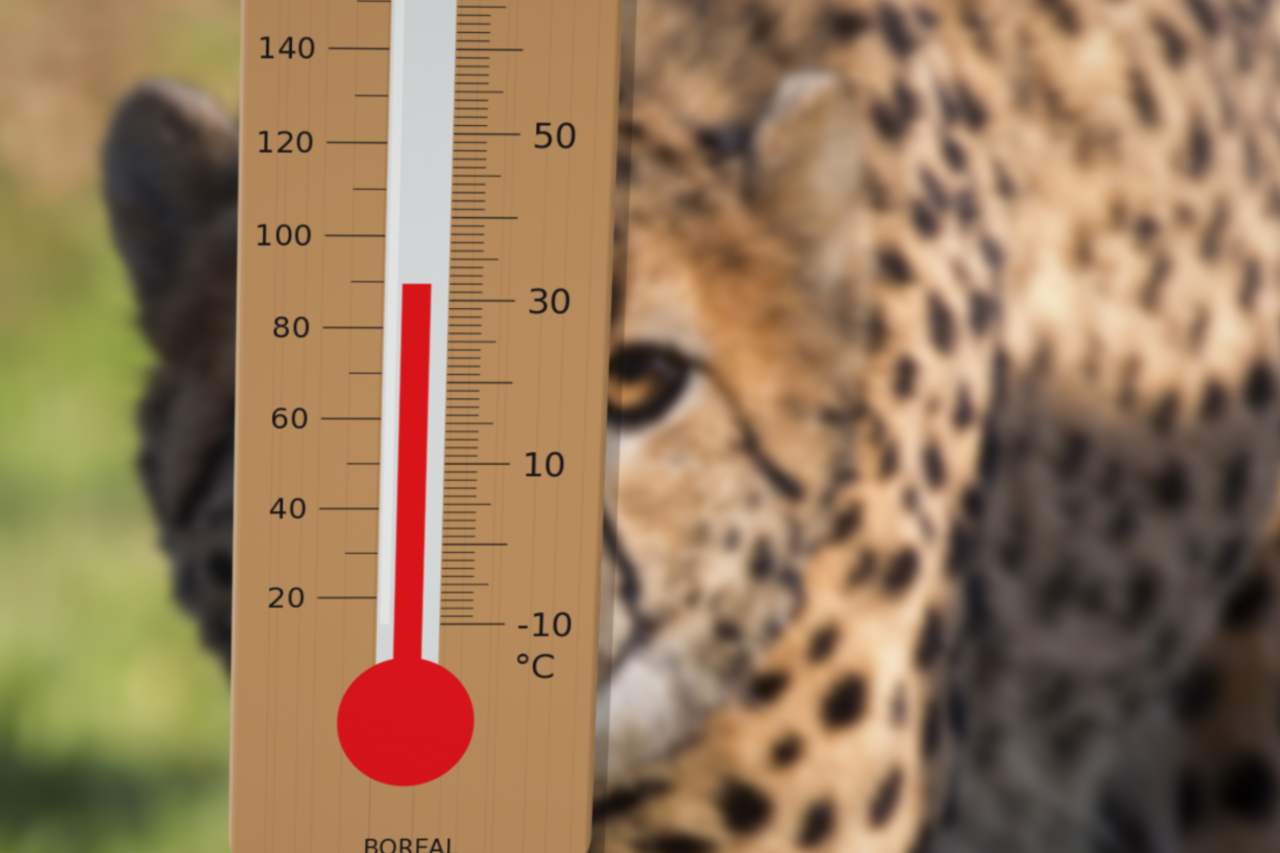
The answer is 32 °C
